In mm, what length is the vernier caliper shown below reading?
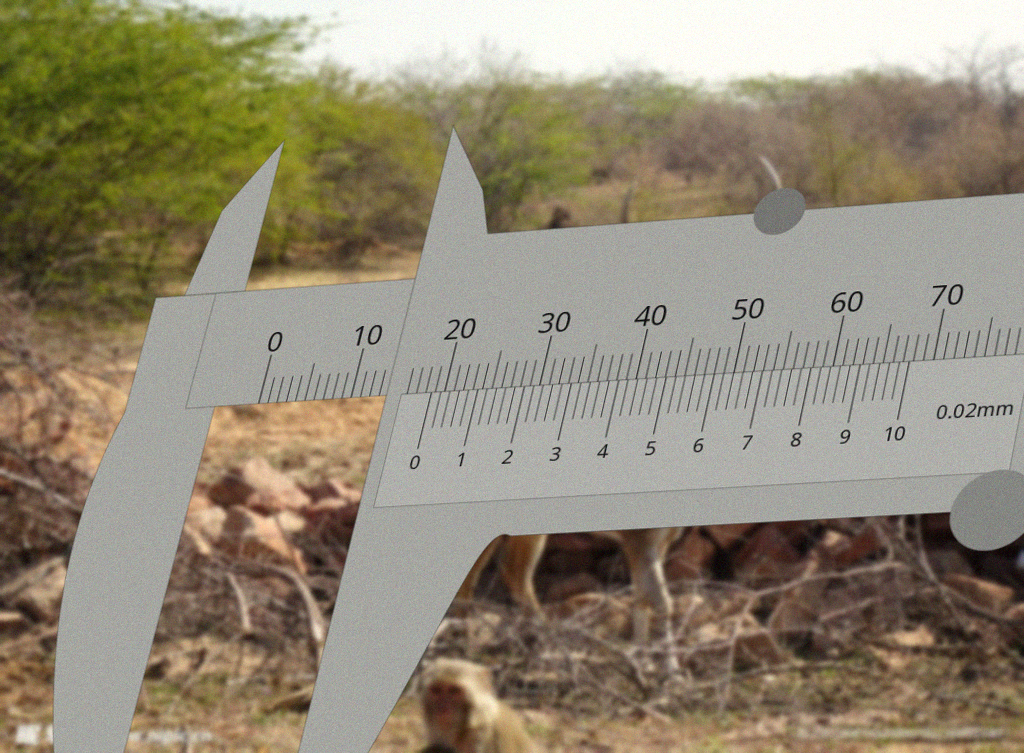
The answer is 18.6 mm
